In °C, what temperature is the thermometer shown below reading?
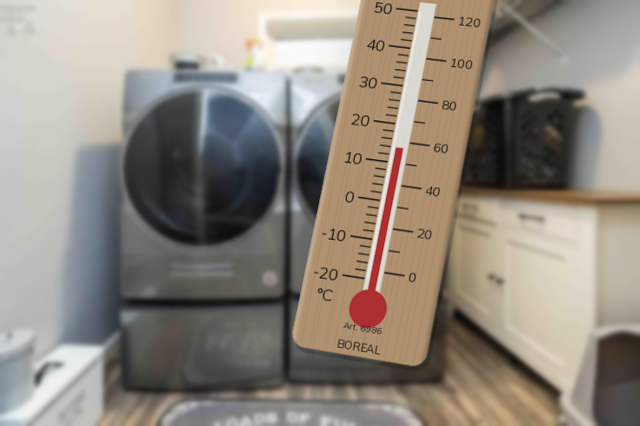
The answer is 14 °C
